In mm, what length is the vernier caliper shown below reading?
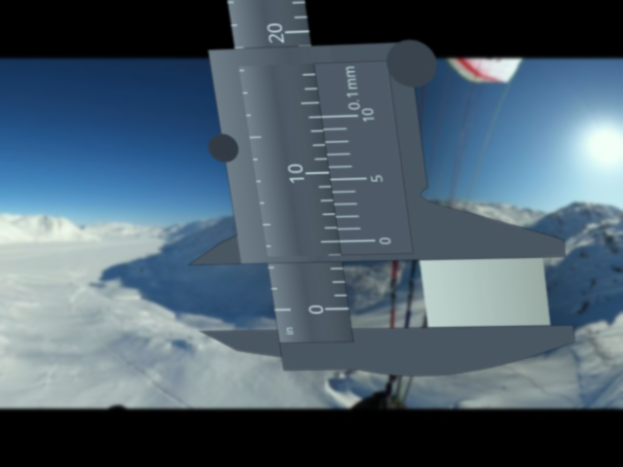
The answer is 5.0 mm
